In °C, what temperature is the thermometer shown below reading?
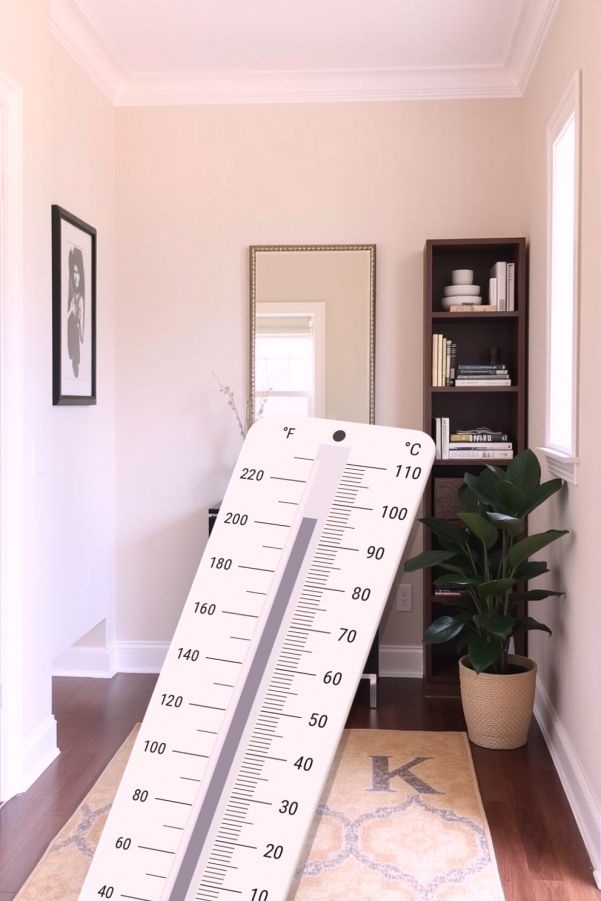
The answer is 96 °C
